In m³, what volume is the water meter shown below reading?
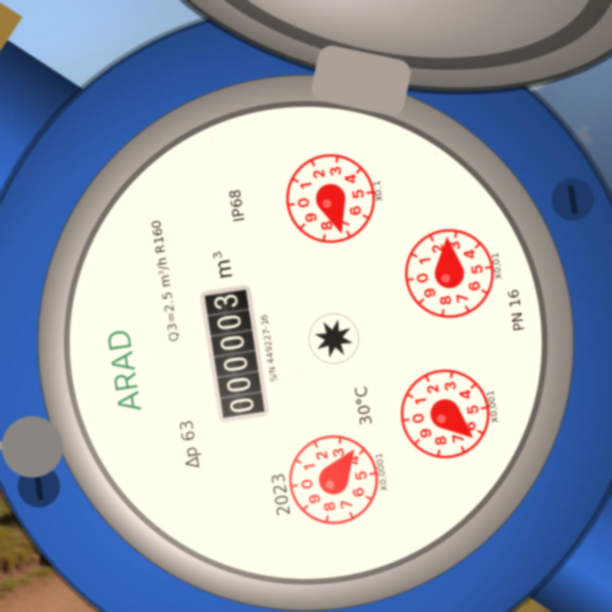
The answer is 3.7263 m³
